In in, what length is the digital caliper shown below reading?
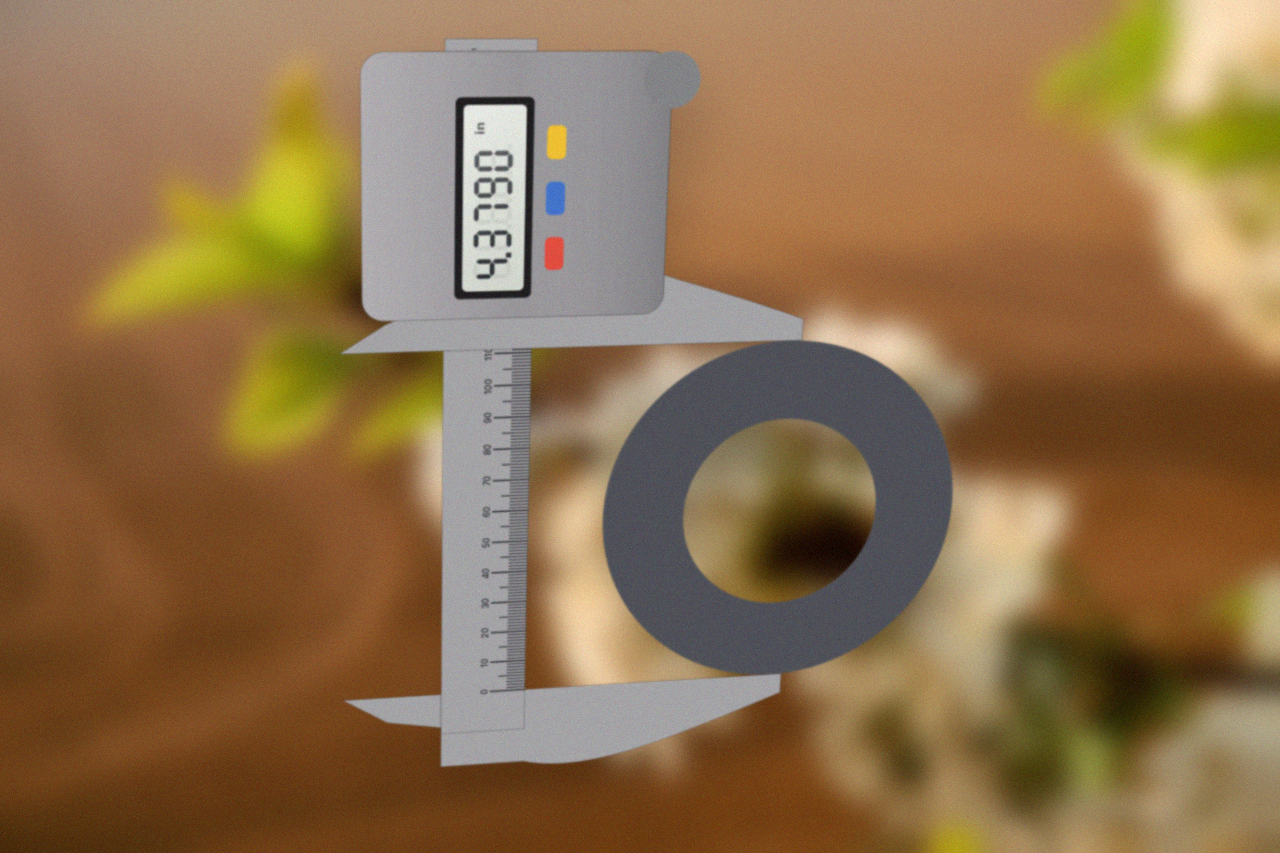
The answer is 4.3790 in
